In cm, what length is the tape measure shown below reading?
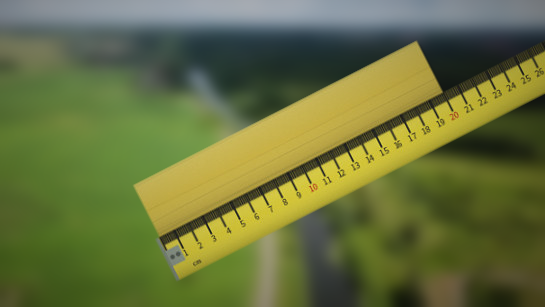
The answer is 20 cm
